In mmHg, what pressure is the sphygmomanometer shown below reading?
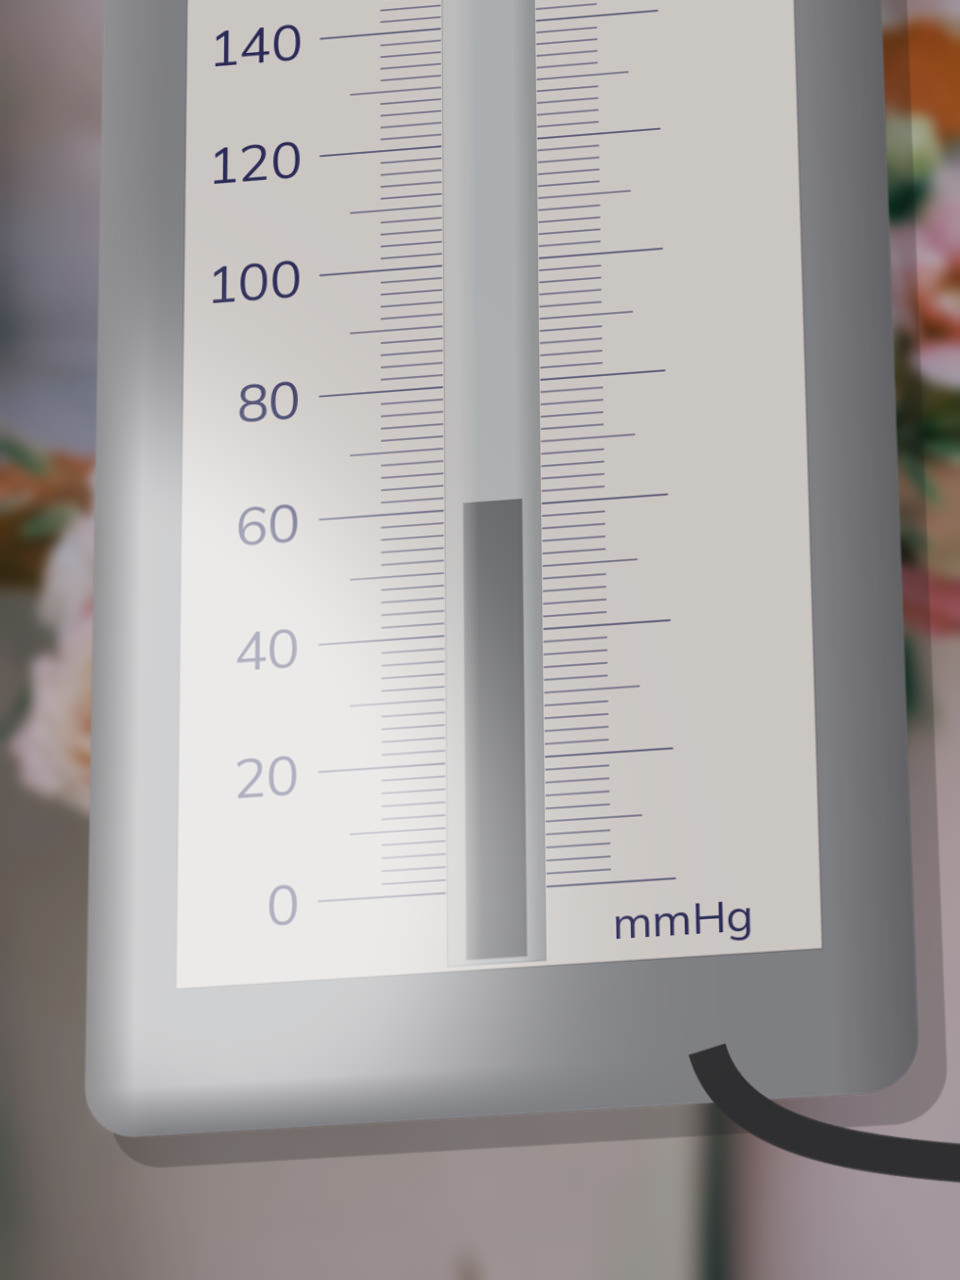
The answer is 61 mmHg
